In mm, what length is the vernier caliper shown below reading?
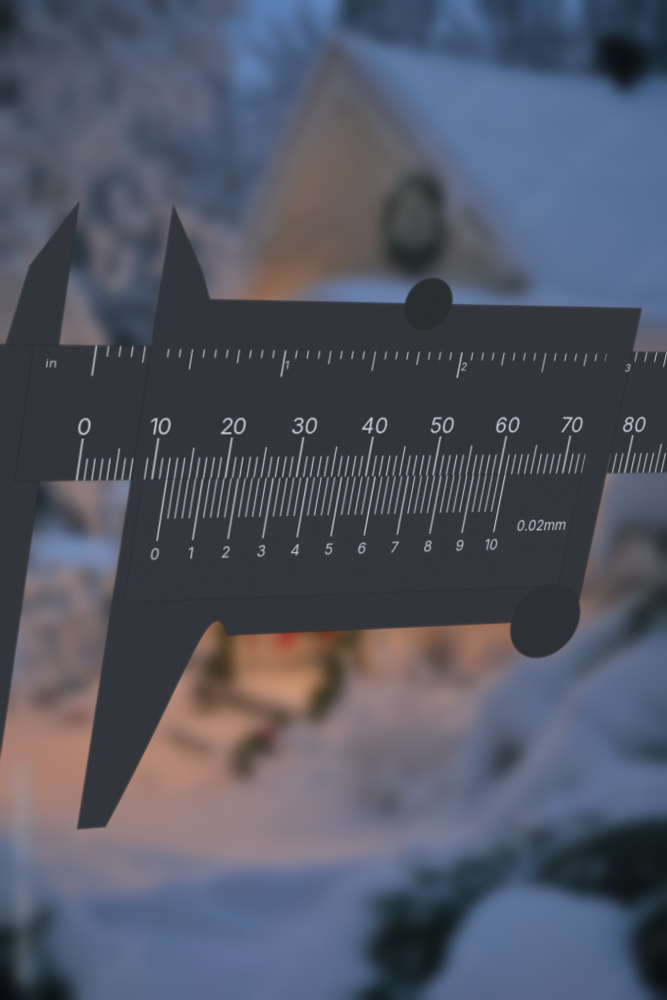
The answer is 12.0 mm
